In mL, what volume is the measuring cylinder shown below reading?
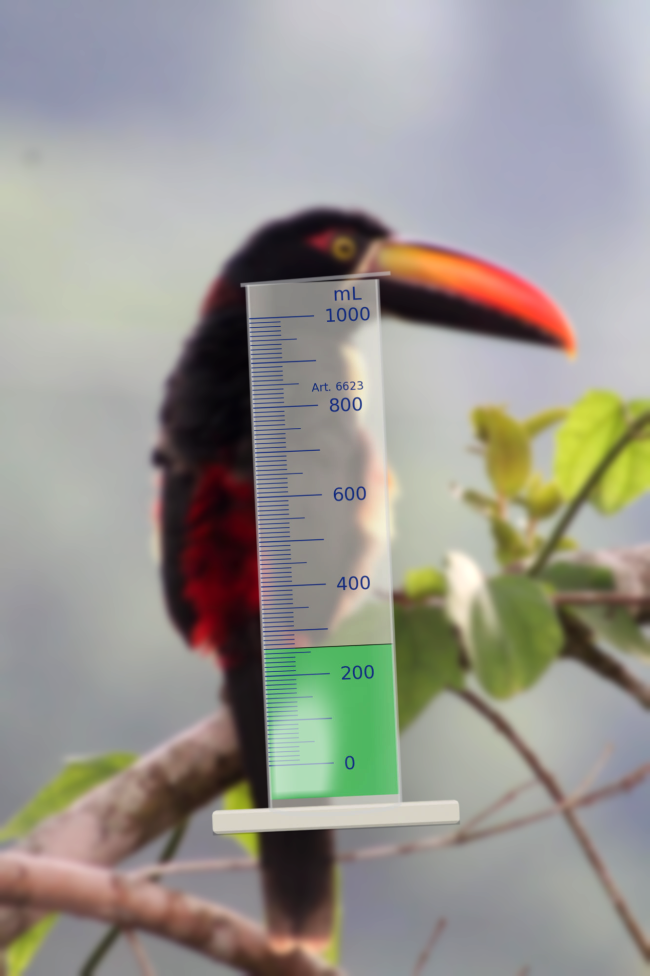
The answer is 260 mL
